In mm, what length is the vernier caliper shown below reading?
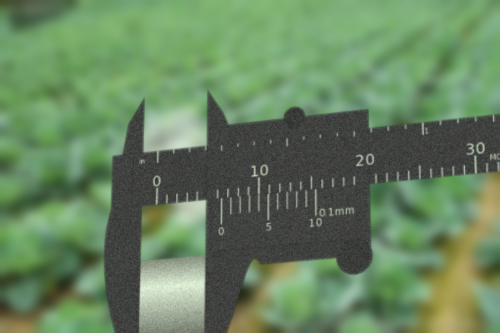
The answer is 6.4 mm
